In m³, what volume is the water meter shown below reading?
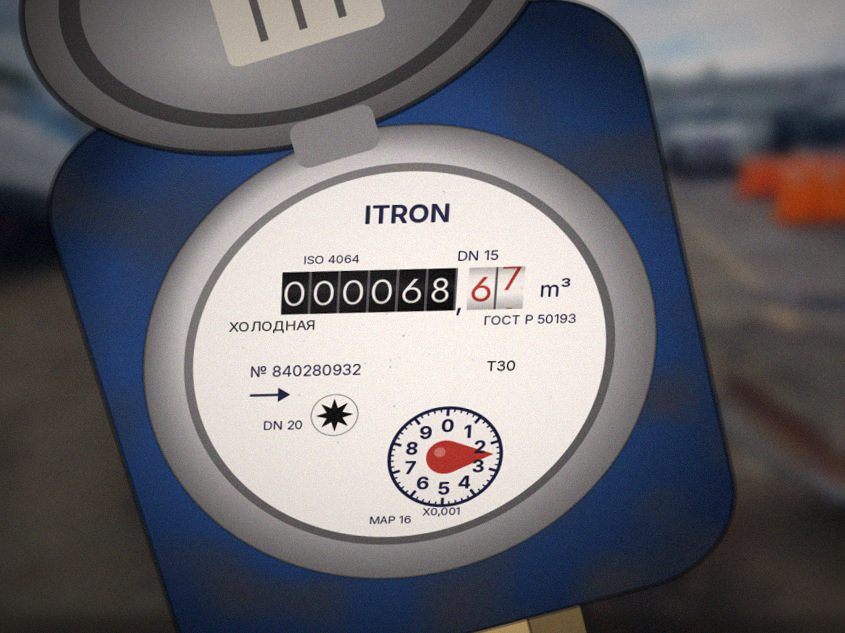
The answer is 68.672 m³
